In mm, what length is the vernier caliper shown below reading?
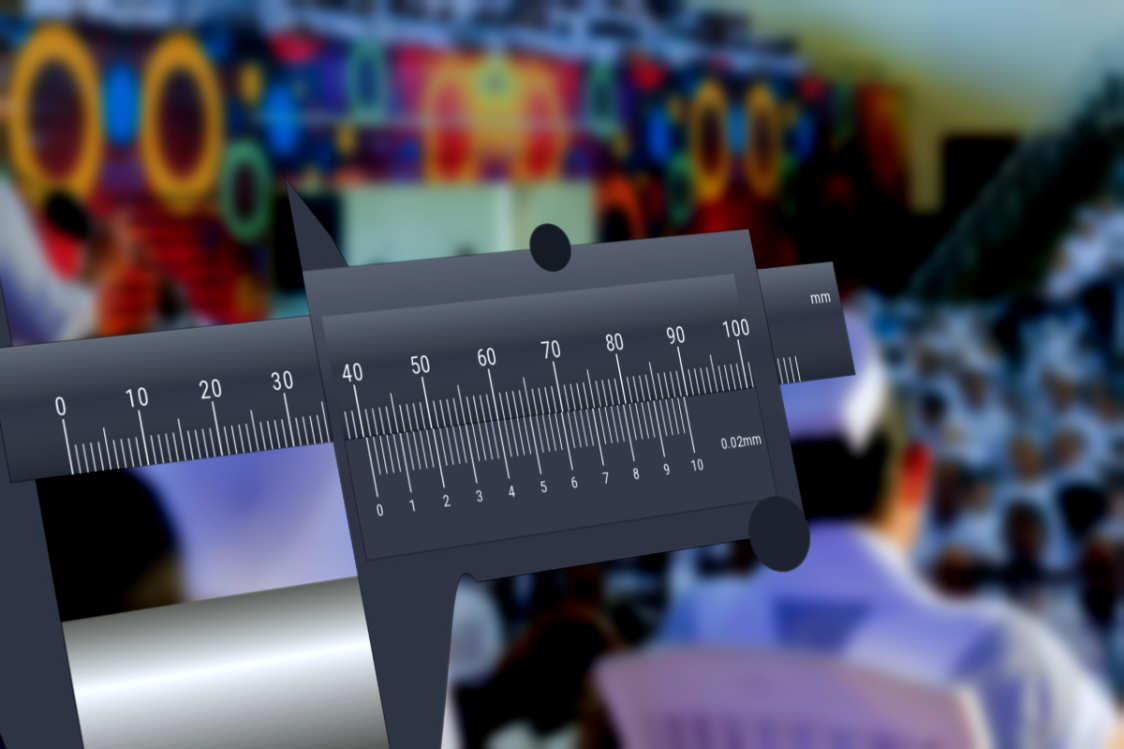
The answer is 40.4 mm
